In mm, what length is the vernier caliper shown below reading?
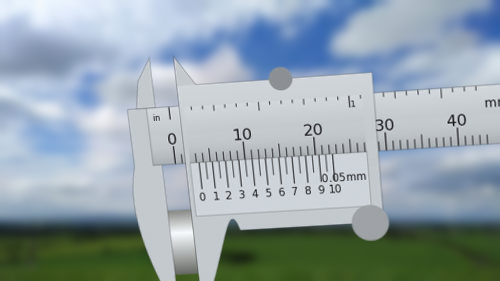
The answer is 3.4 mm
